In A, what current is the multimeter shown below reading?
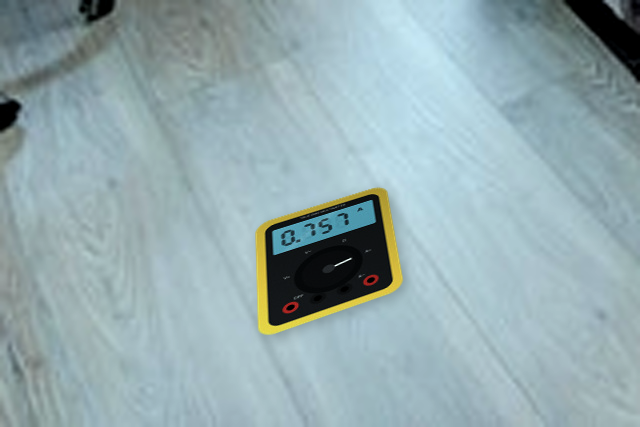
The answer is 0.757 A
